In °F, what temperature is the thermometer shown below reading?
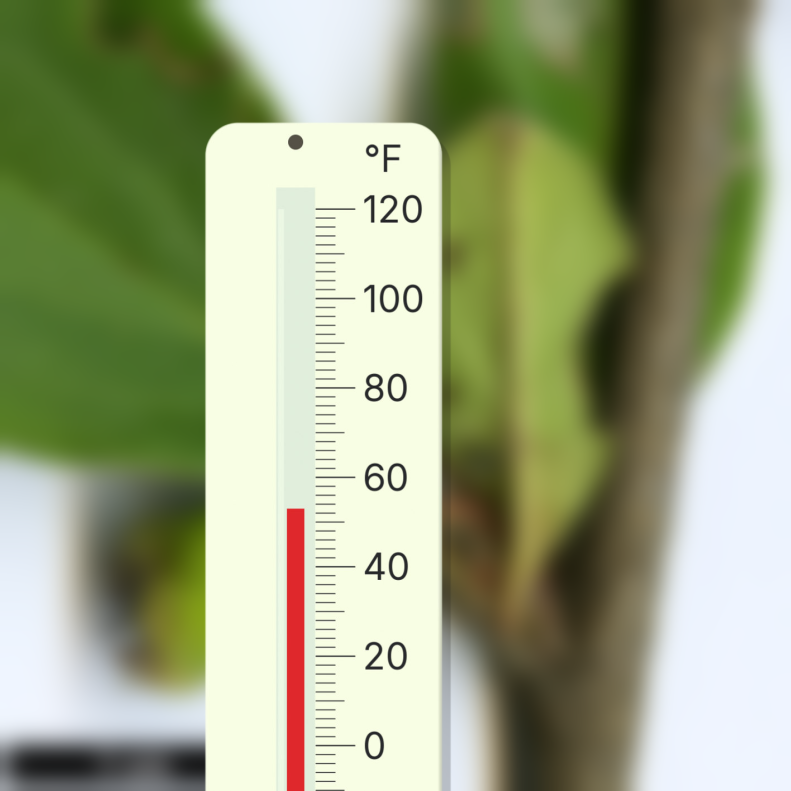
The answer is 53 °F
